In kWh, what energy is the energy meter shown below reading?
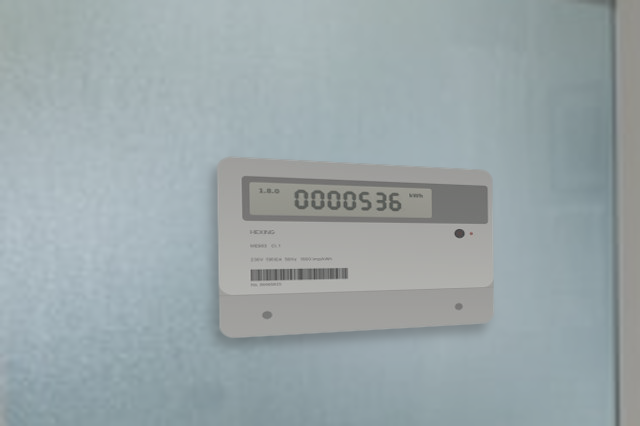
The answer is 536 kWh
